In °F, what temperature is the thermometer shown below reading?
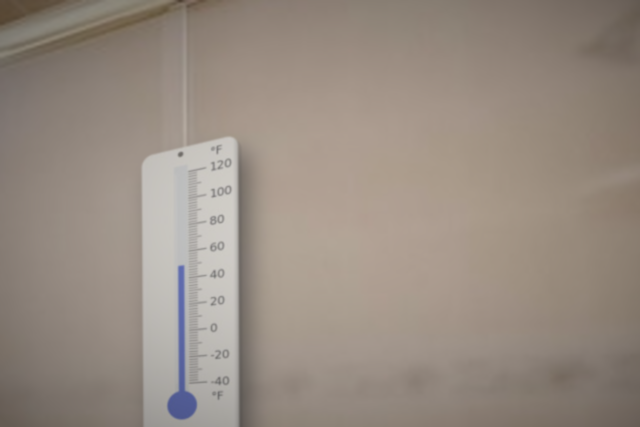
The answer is 50 °F
